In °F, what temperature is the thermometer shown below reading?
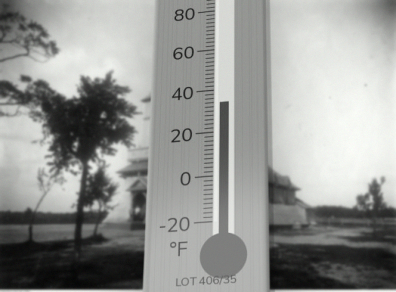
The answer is 34 °F
